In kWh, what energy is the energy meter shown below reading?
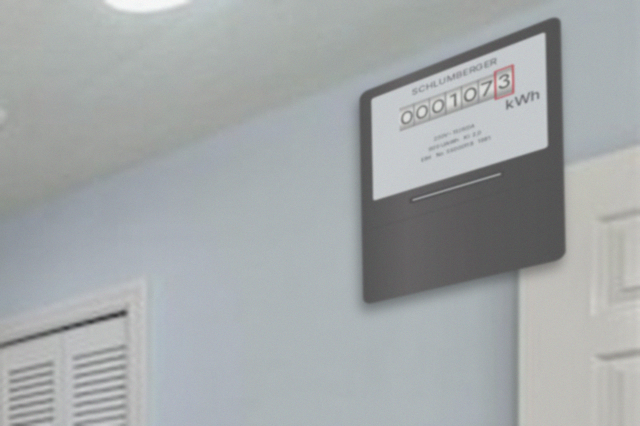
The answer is 107.3 kWh
